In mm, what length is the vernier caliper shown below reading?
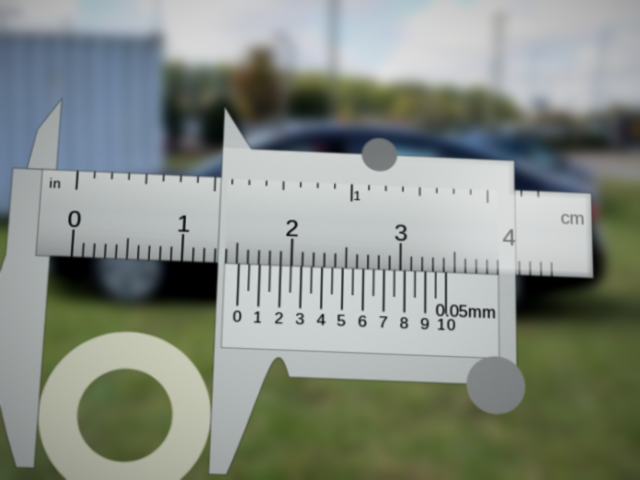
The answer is 15.2 mm
